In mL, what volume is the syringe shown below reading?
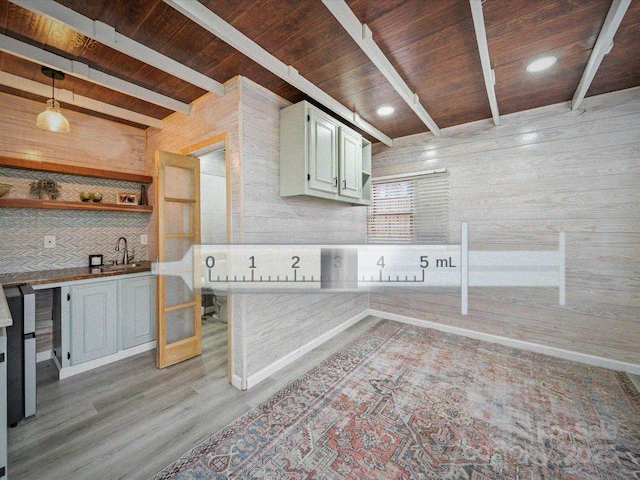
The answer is 2.6 mL
